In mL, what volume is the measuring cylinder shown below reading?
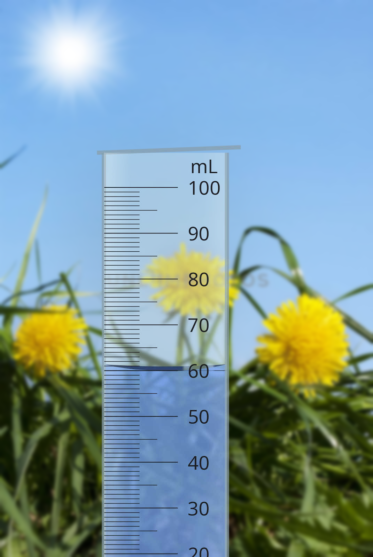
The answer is 60 mL
